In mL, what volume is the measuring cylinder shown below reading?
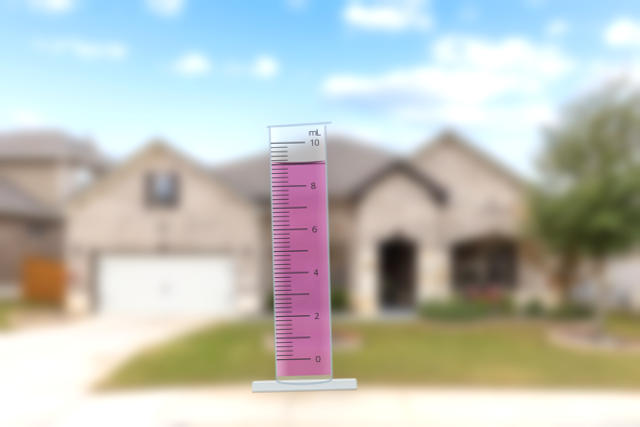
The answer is 9 mL
